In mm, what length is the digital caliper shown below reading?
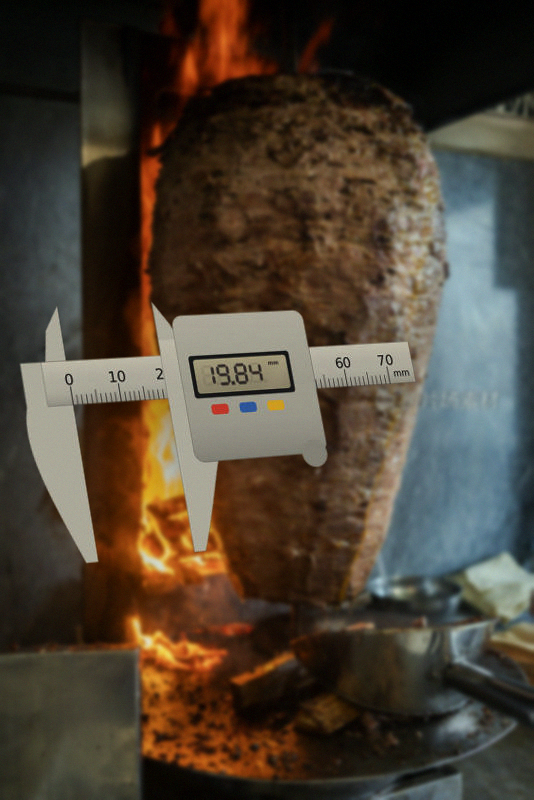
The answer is 19.84 mm
